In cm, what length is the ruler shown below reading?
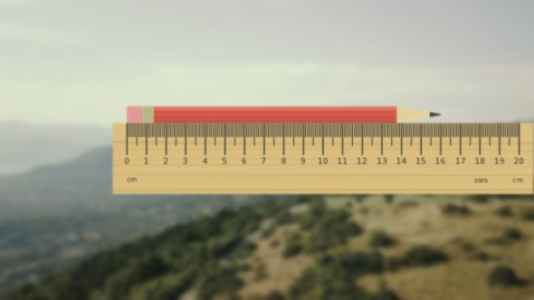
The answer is 16 cm
